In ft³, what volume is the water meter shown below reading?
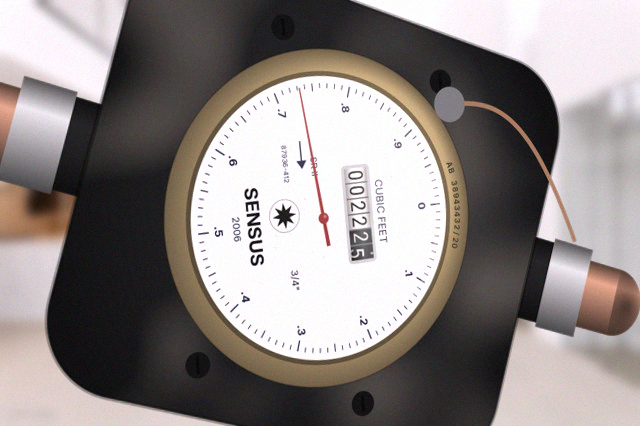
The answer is 2224.73 ft³
